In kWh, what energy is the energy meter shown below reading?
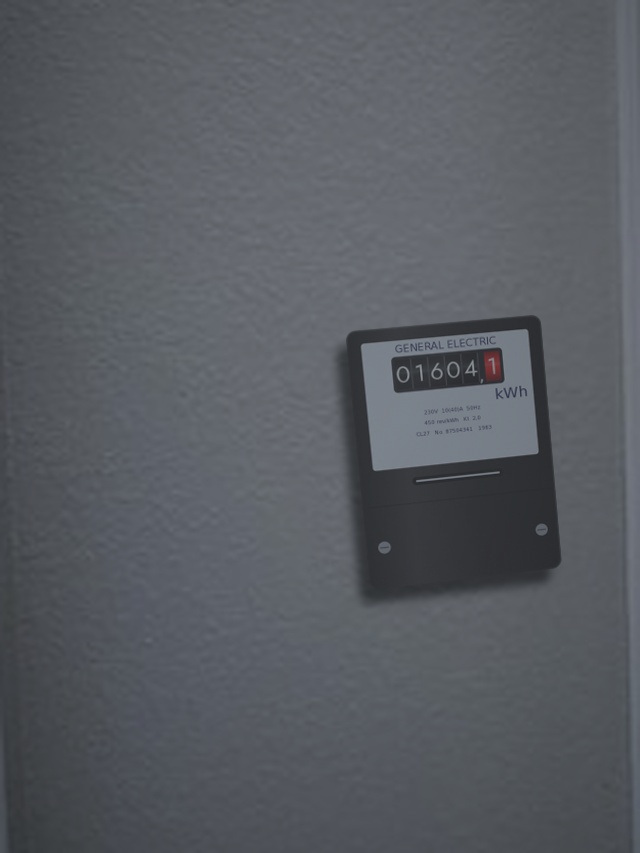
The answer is 1604.1 kWh
